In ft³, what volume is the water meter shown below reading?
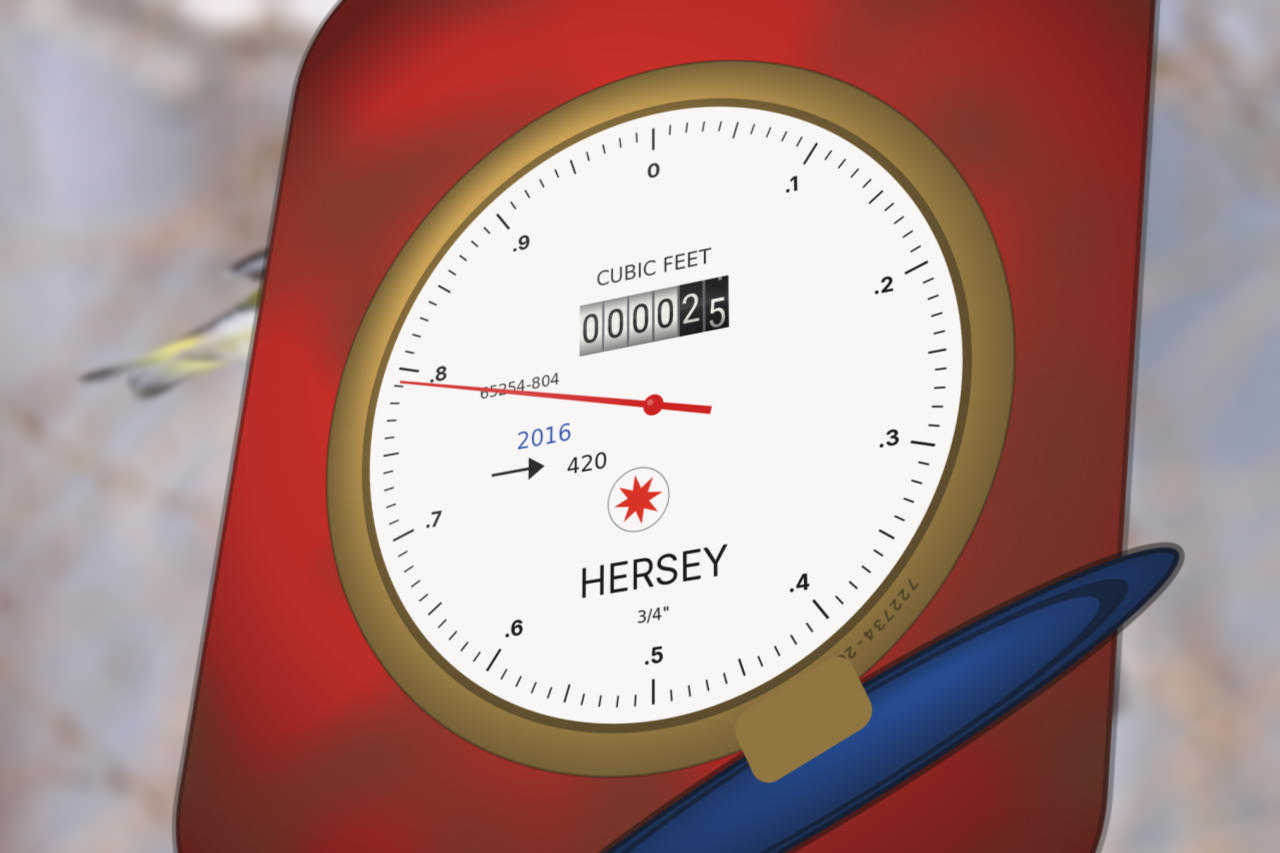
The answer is 24.79 ft³
